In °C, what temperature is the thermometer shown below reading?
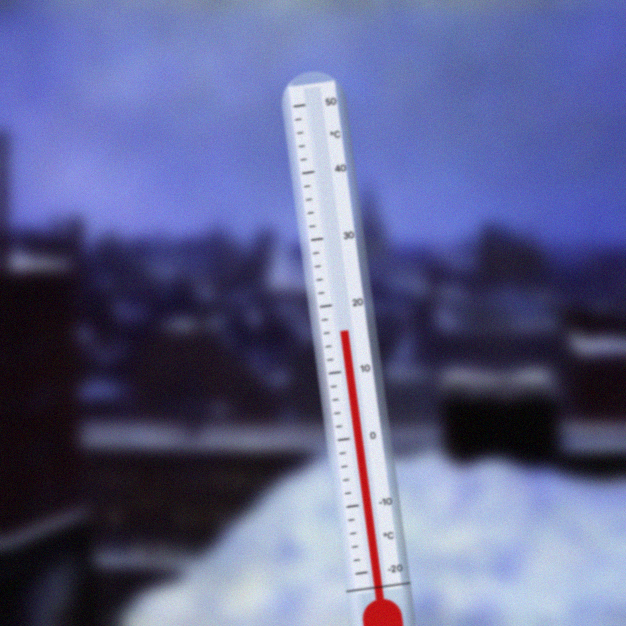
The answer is 16 °C
